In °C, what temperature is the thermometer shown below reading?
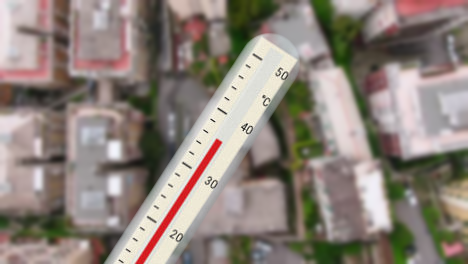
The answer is 36 °C
